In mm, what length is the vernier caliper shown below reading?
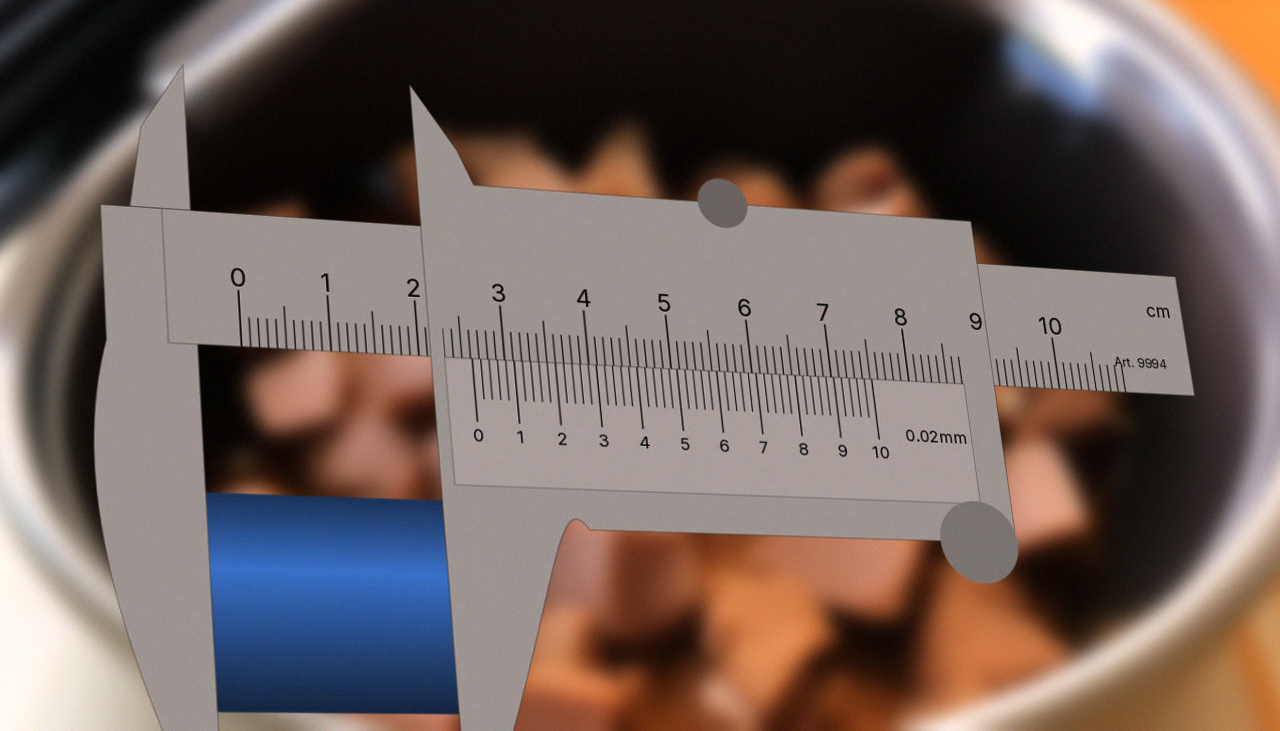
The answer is 26.2 mm
